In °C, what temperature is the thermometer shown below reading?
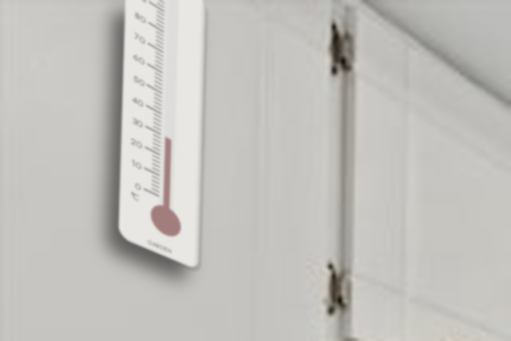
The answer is 30 °C
